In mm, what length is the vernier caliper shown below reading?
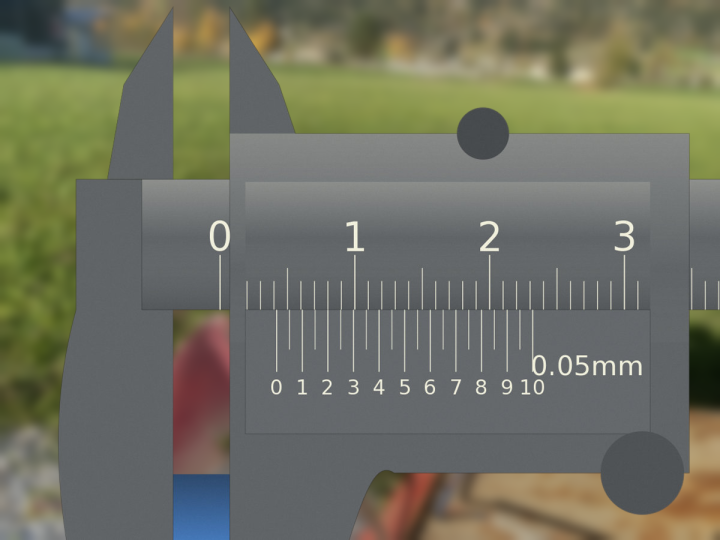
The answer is 4.2 mm
